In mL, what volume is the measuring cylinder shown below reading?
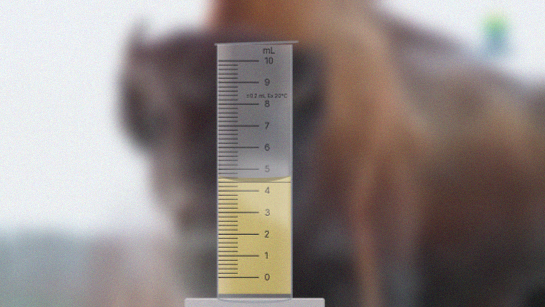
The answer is 4.4 mL
